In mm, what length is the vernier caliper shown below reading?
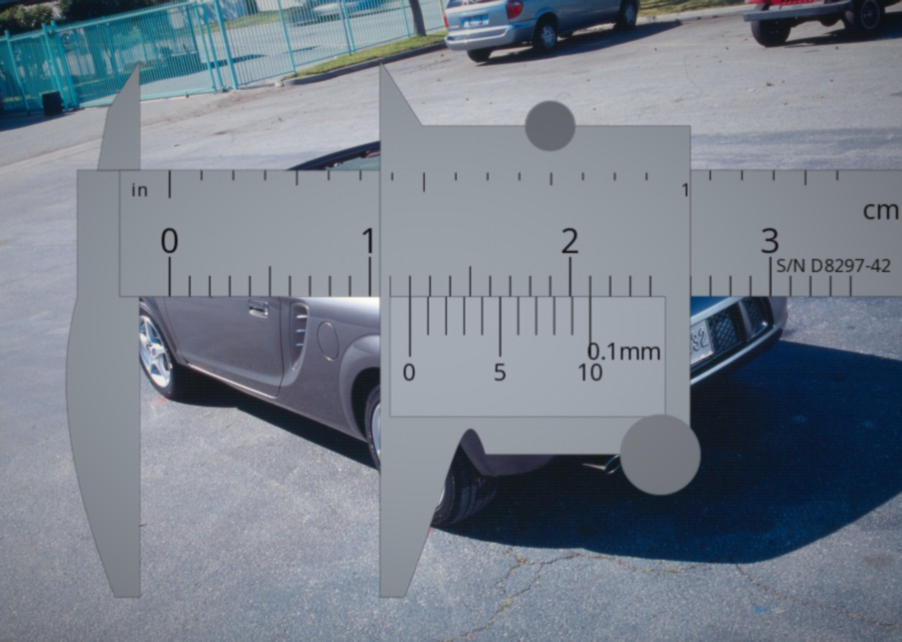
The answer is 12.0 mm
